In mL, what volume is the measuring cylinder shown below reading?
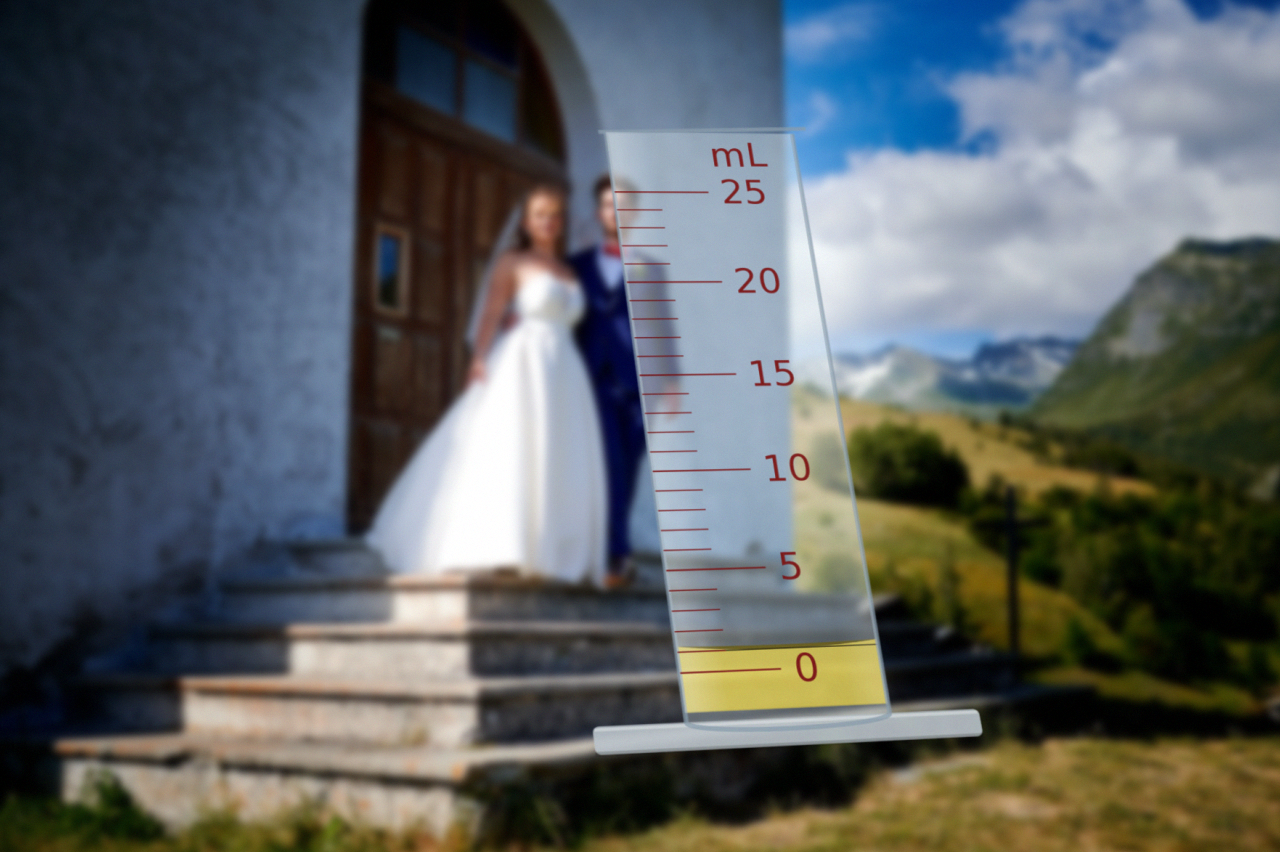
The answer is 1 mL
